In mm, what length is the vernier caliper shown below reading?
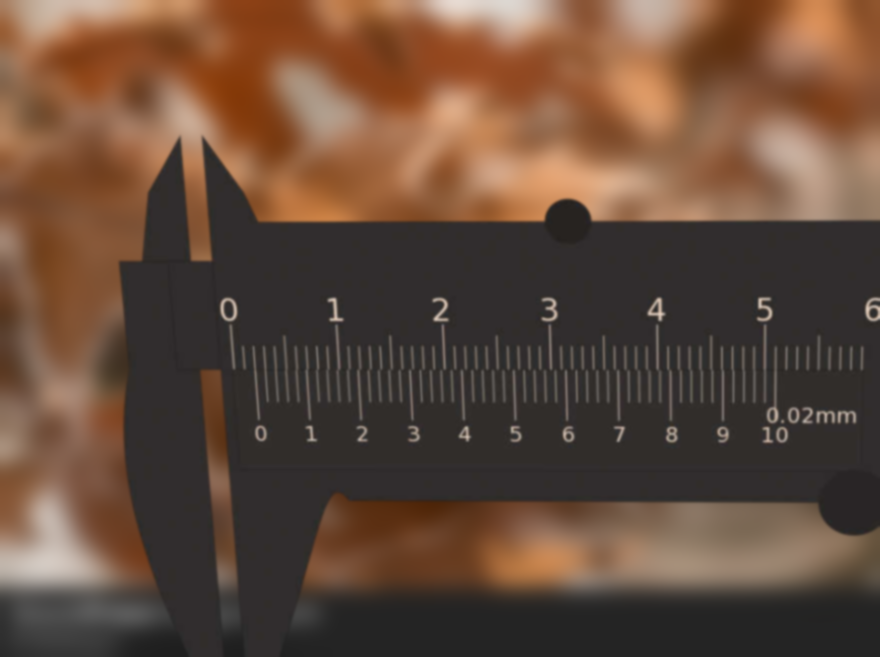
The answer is 2.0 mm
